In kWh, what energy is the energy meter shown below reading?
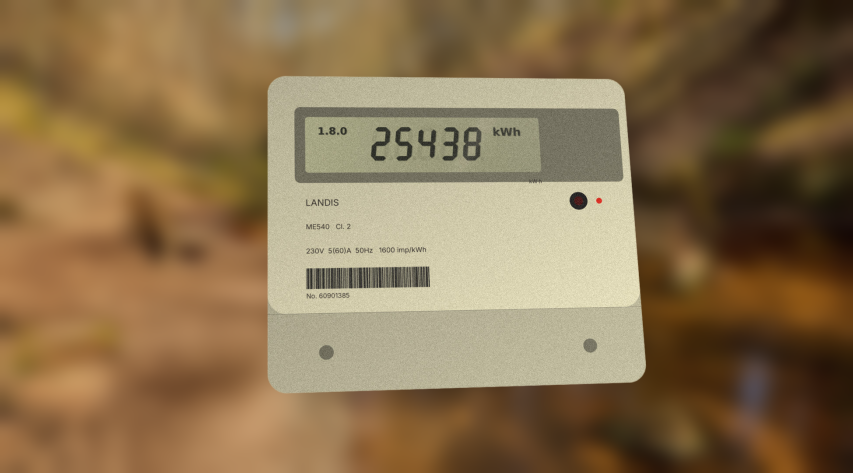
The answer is 25438 kWh
